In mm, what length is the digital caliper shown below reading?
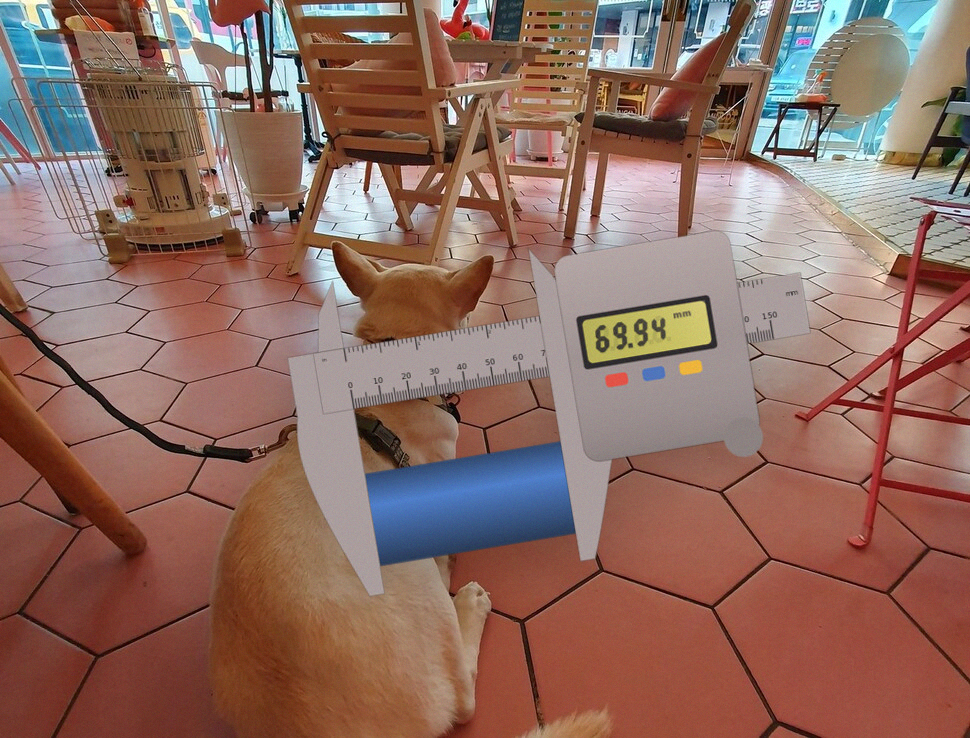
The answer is 69.94 mm
